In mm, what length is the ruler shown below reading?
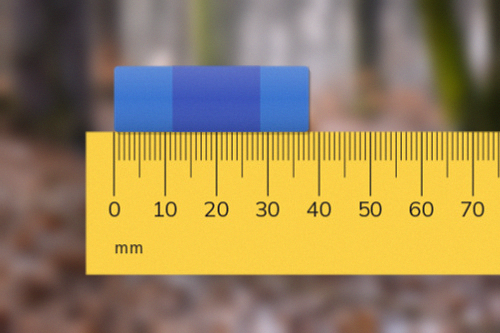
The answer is 38 mm
